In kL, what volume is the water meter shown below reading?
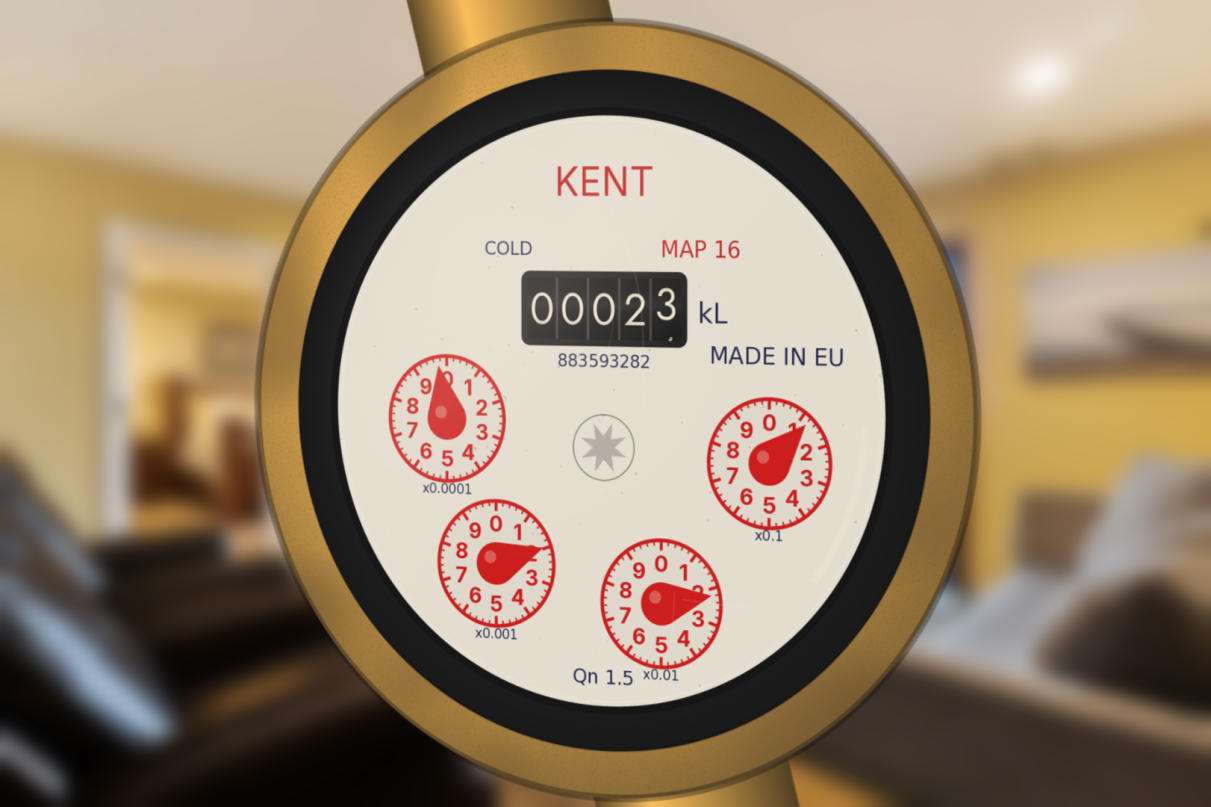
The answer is 23.1219 kL
